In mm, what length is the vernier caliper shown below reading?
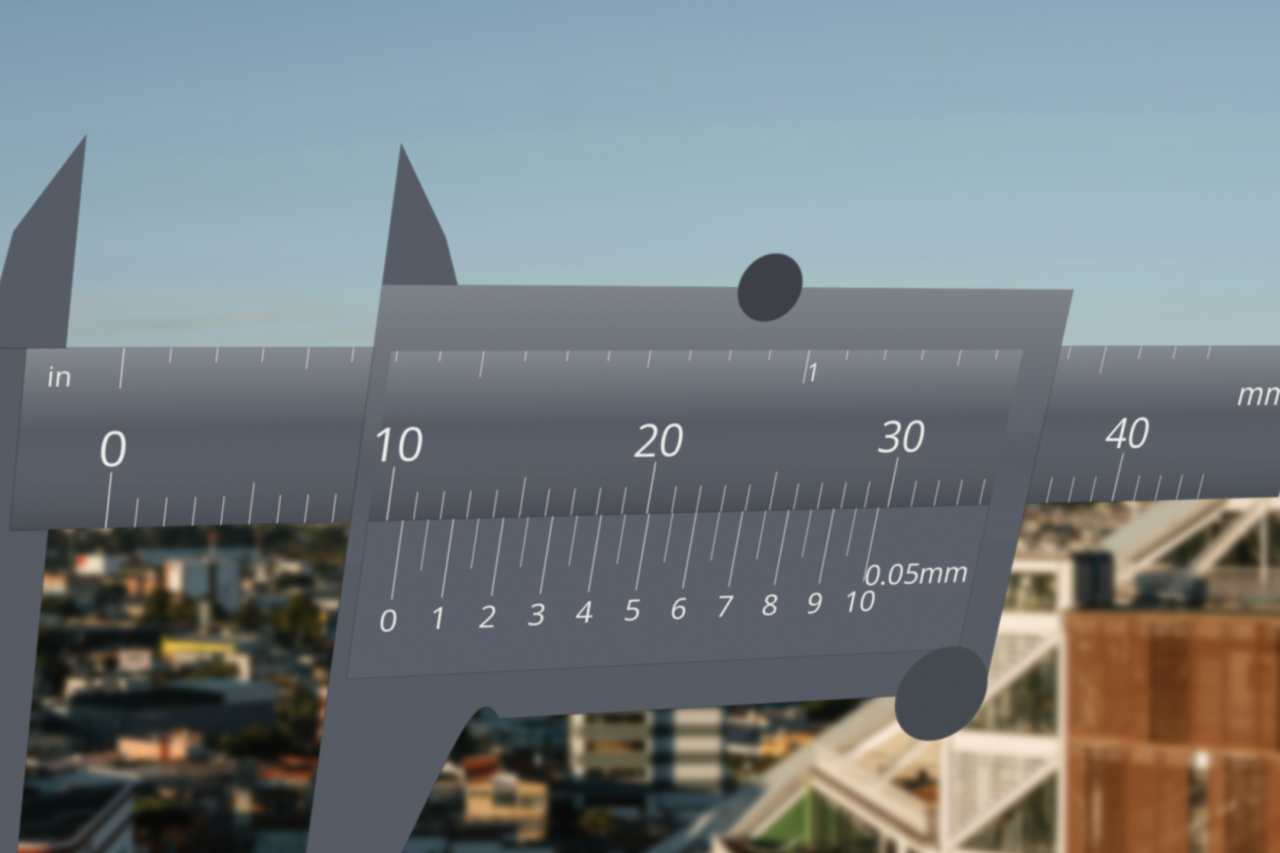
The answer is 10.6 mm
